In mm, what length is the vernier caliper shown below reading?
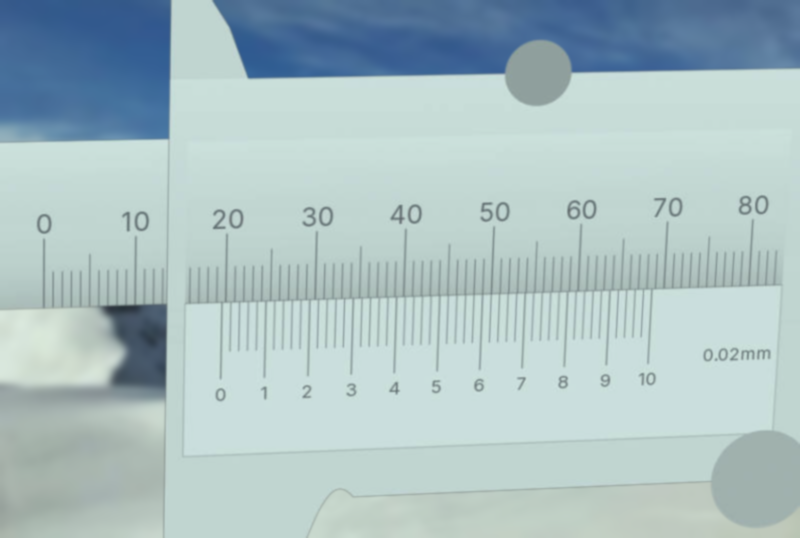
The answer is 19.6 mm
